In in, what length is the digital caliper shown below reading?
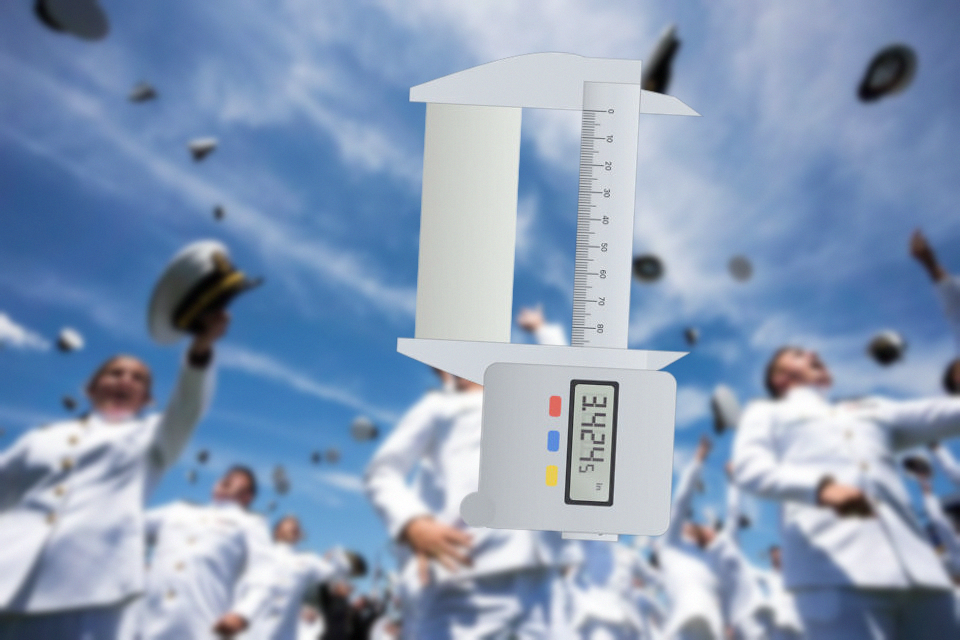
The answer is 3.4245 in
